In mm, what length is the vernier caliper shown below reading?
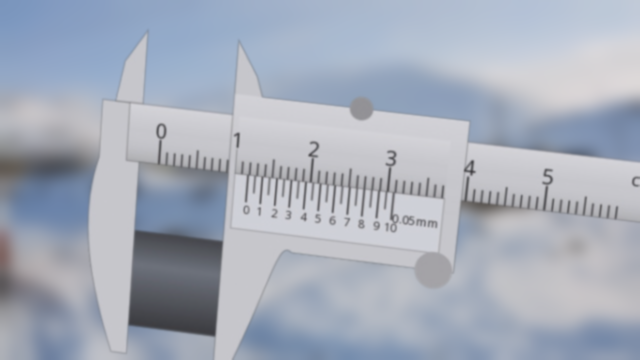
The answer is 11.8 mm
